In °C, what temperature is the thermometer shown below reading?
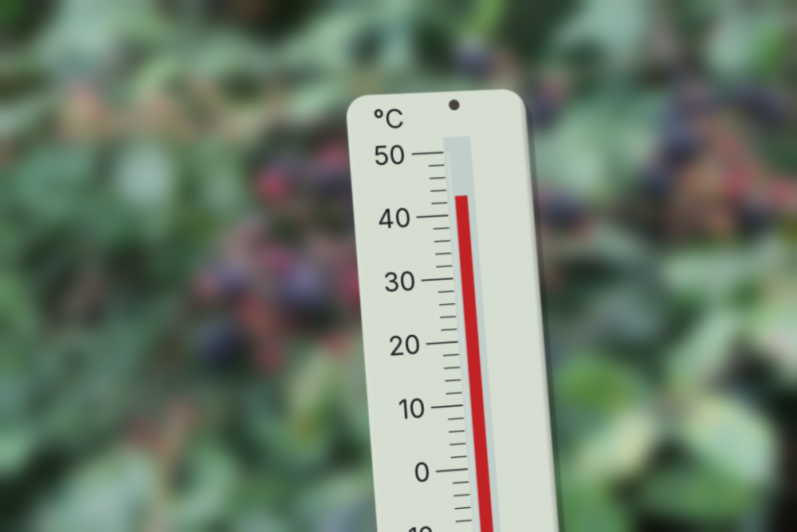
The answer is 43 °C
